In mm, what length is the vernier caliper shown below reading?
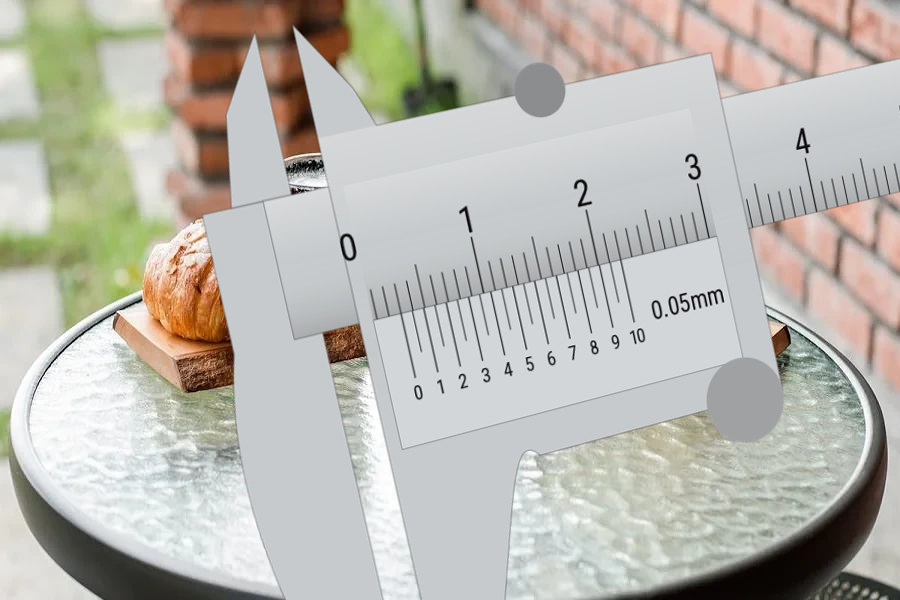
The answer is 3.0 mm
